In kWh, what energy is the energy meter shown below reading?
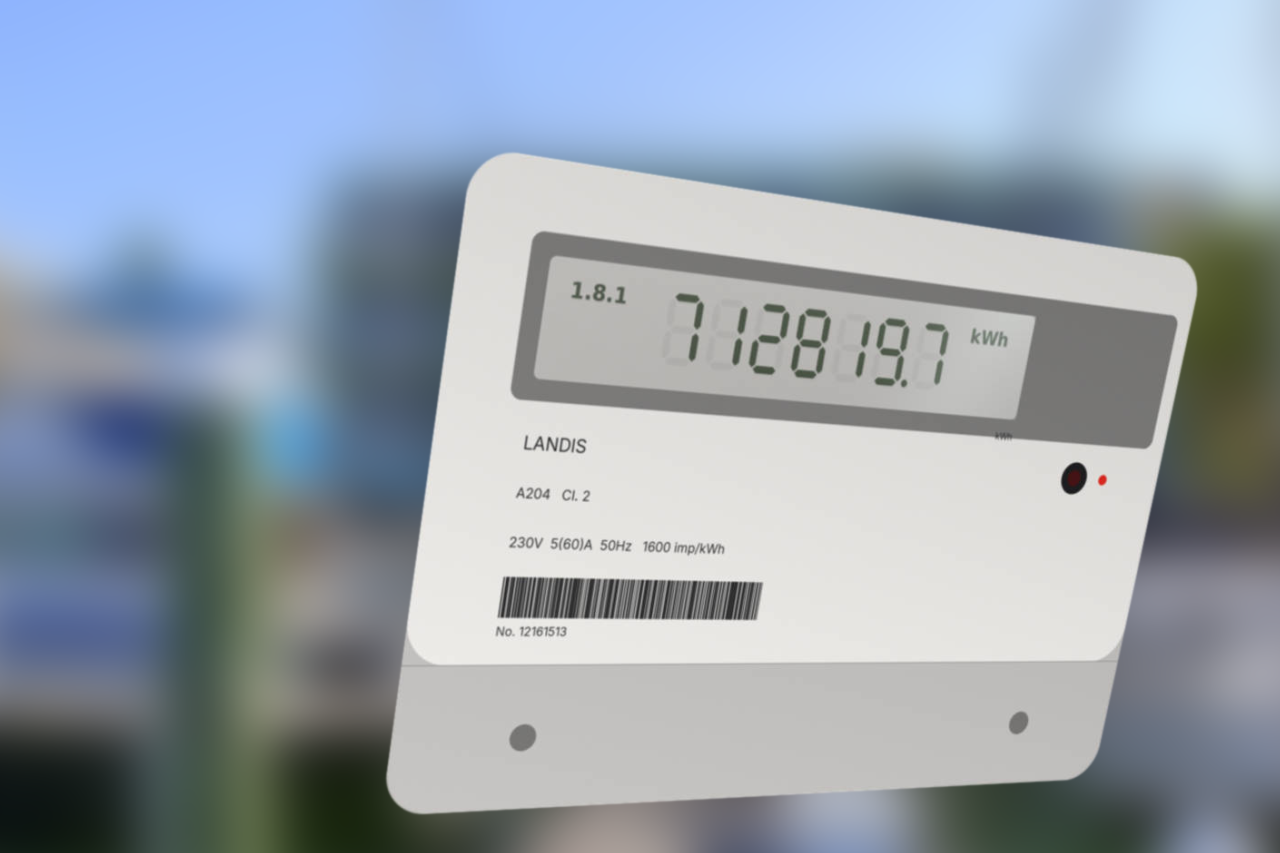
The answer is 712819.7 kWh
